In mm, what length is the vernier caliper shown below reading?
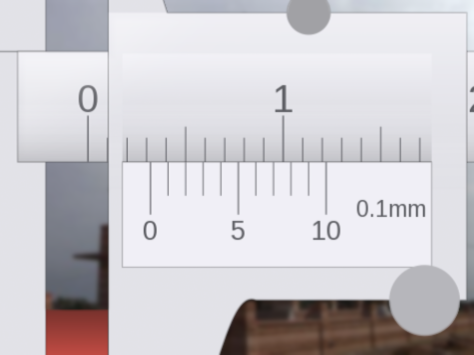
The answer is 3.2 mm
